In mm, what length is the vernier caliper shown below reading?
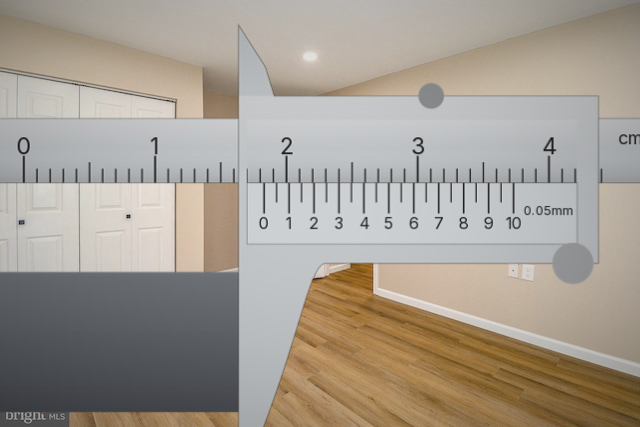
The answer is 18.3 mm
